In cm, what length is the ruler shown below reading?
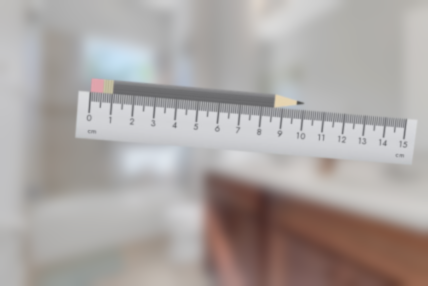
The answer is 10 cm
